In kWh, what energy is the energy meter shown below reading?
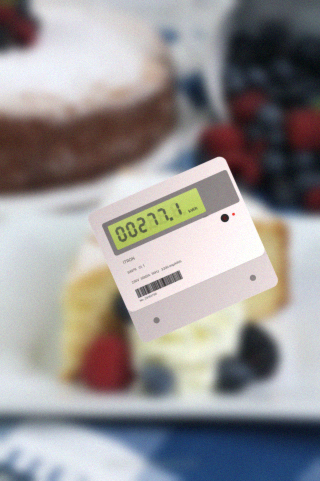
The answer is 277.1 kWh
